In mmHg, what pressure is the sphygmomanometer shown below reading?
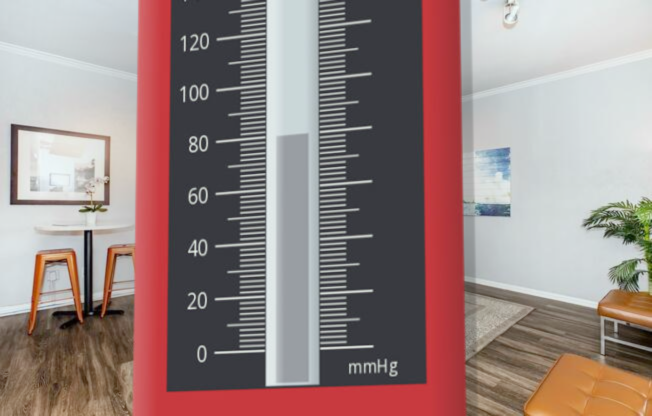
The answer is 80 mmHg
